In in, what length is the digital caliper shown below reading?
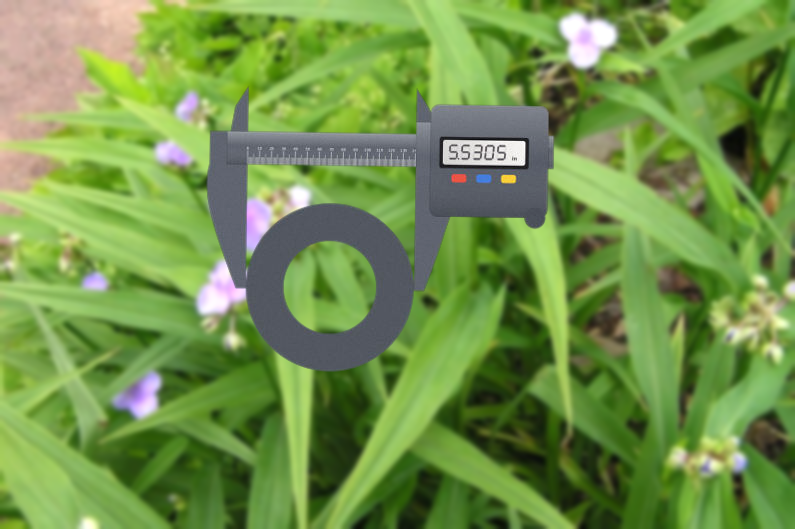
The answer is 5.5305 in
